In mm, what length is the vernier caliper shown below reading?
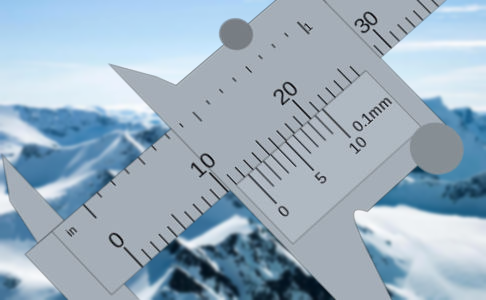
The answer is 12.4 mm
